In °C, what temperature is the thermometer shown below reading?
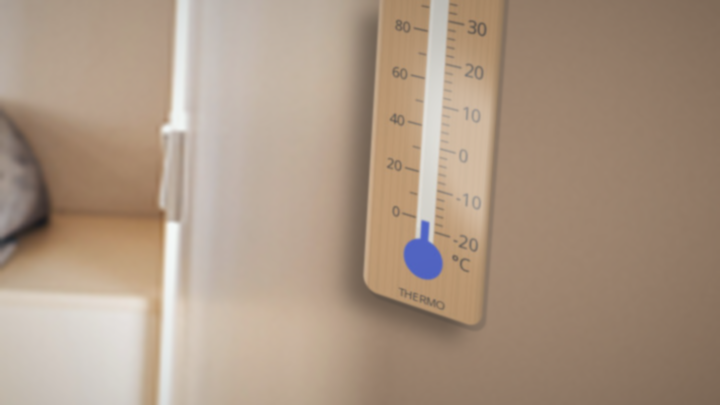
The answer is -18 °C
